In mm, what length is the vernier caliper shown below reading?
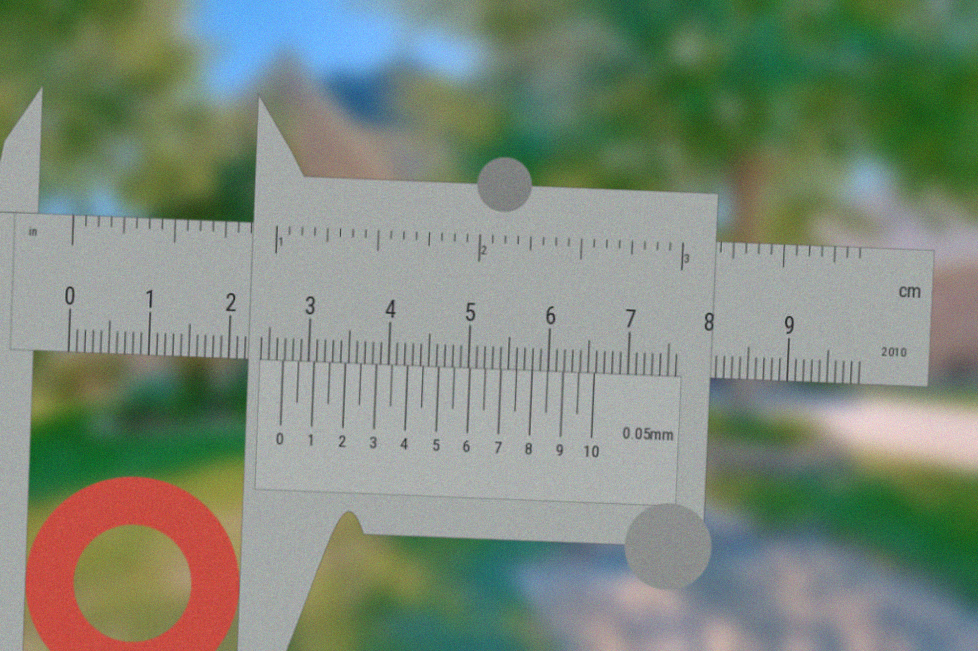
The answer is 26.8 mm
